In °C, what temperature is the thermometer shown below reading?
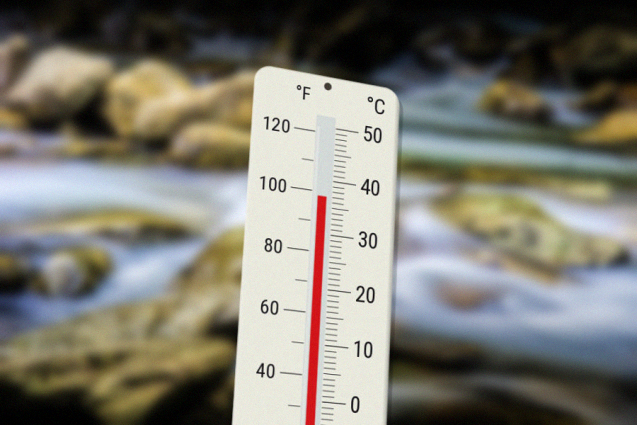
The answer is 37 °C
